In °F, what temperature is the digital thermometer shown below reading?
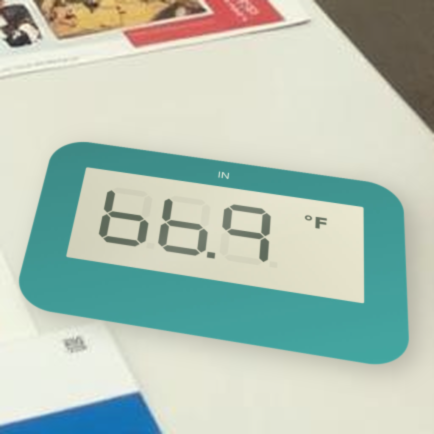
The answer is 66.9 °F
